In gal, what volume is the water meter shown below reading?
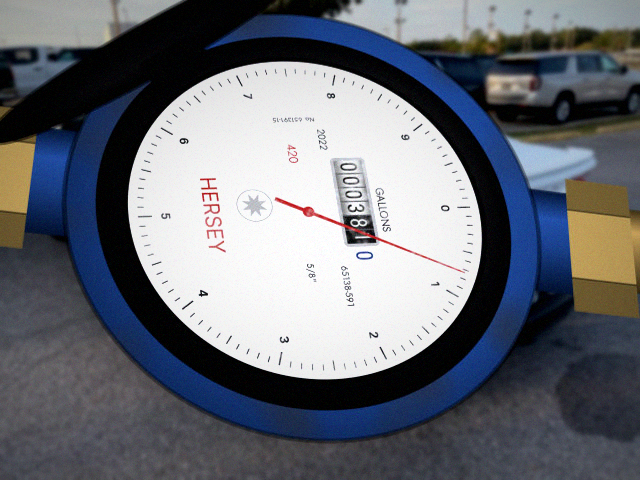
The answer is 3810.7 gal
